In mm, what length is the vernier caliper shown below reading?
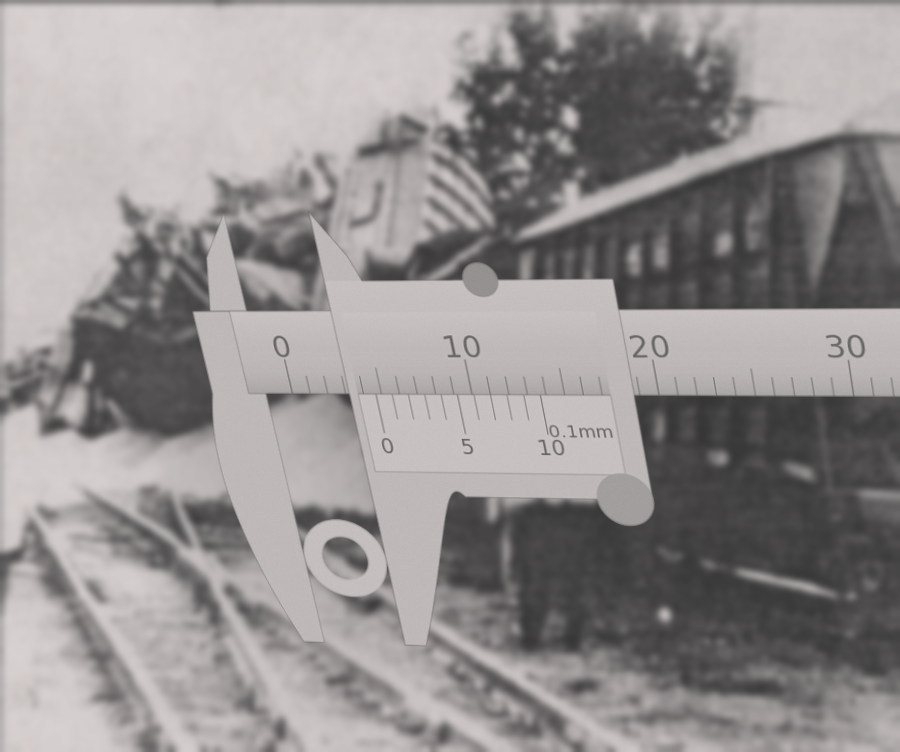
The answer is 4.7 mm
